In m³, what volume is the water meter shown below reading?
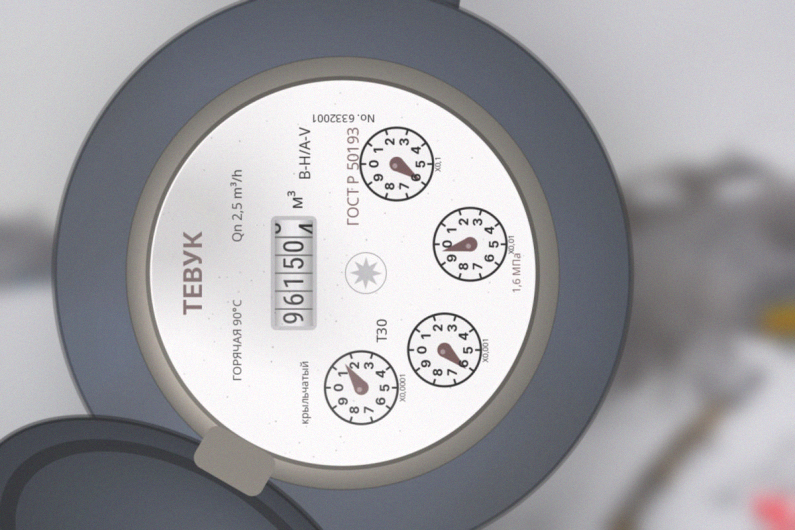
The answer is 961503.5961 m³
